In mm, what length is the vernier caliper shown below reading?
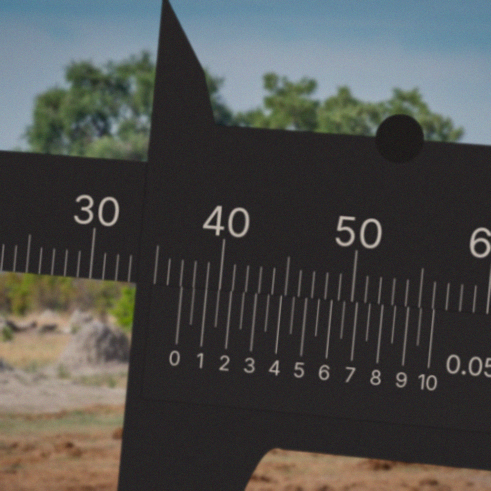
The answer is 37.1 mm
